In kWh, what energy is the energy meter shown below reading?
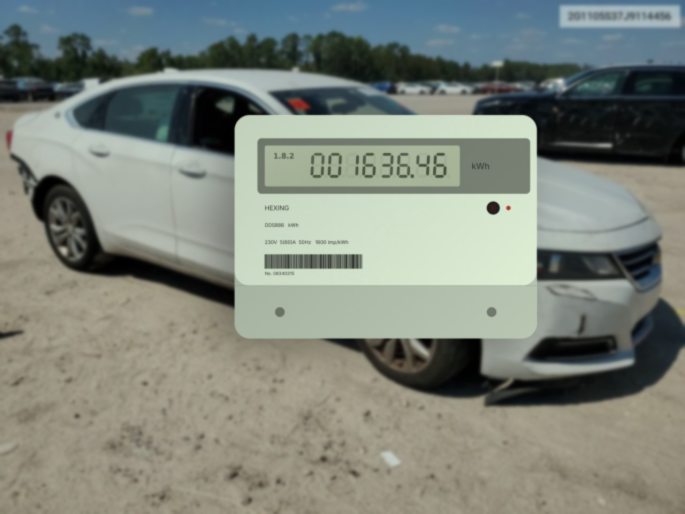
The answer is 1636.46 kWh
